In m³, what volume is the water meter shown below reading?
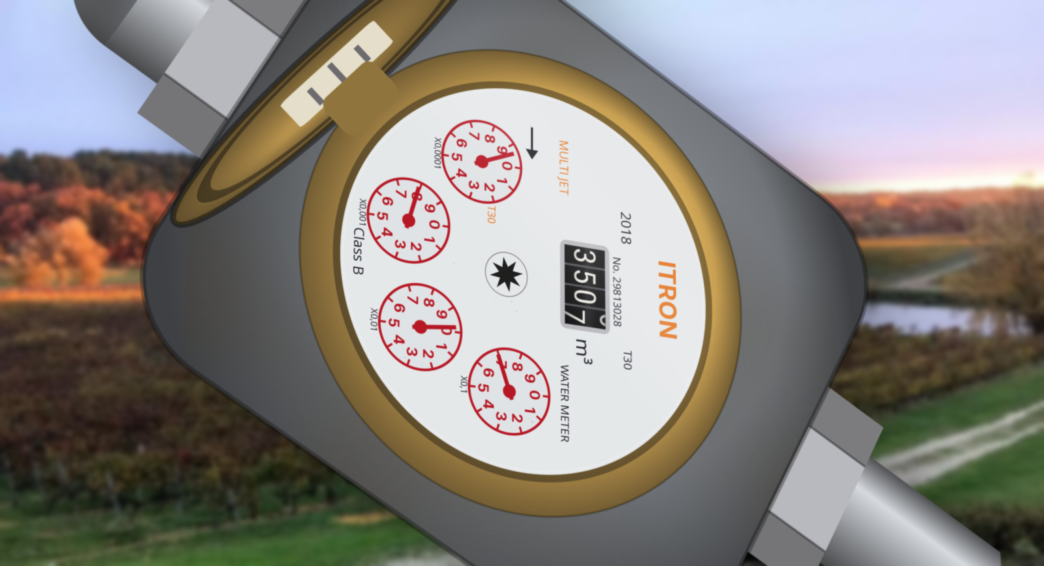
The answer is 3506.6979 m³
